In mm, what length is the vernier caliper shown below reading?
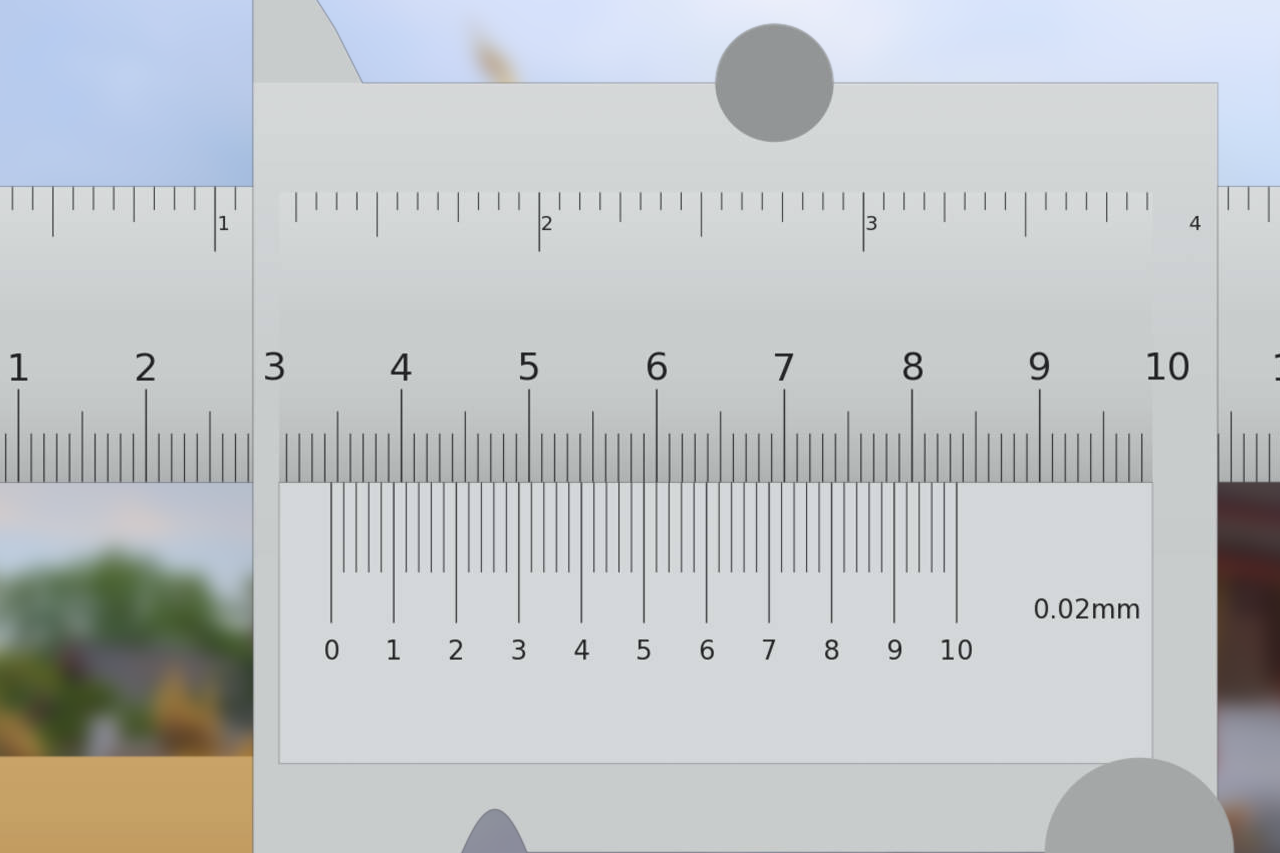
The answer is 34.5 mm
